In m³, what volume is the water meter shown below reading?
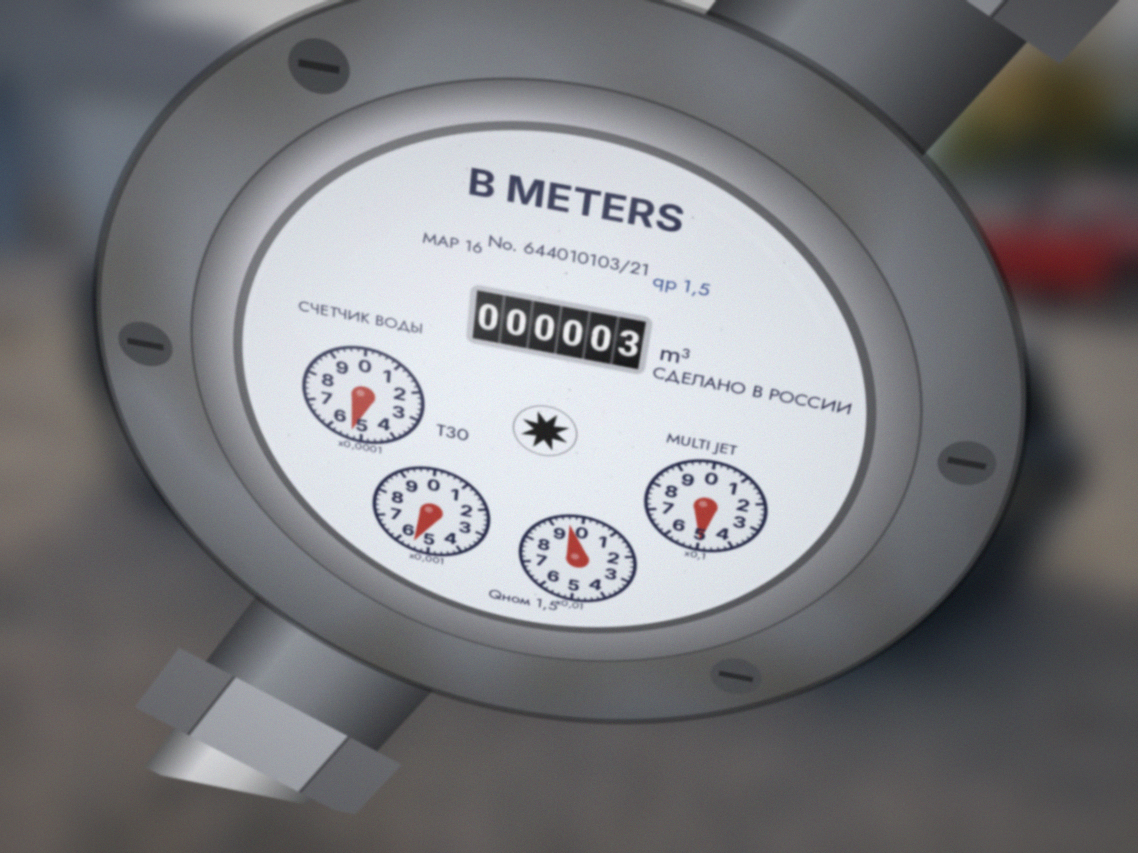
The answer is 3.4955 m³
